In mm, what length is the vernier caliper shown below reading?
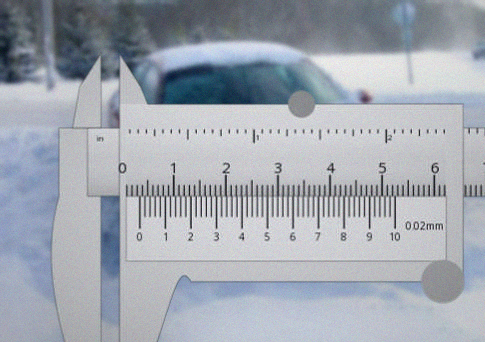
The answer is 3.5 mm
